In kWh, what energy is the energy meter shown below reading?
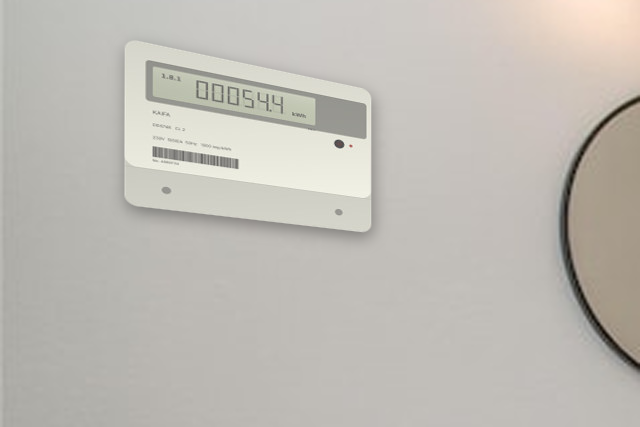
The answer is 54.4 kWh
